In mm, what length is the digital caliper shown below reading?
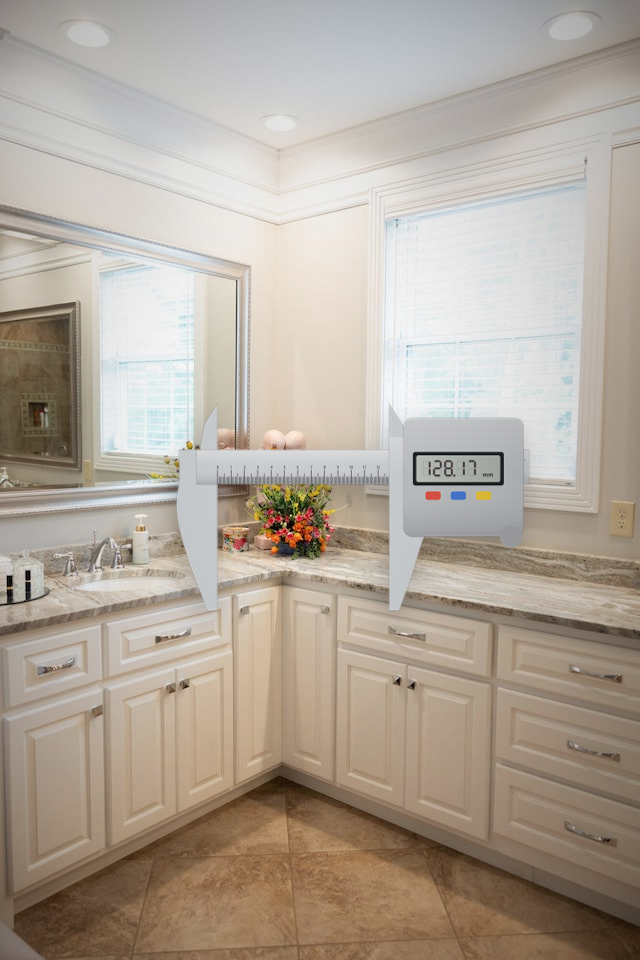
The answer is 128.17 mm
